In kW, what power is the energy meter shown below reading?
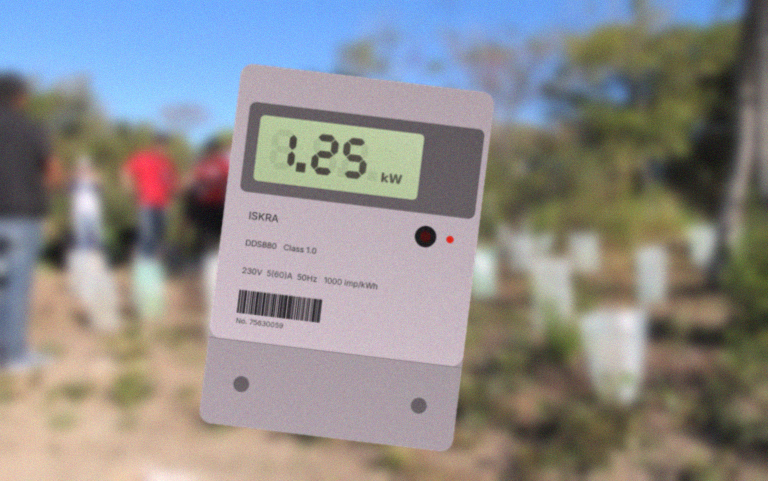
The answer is 1.25 kW
